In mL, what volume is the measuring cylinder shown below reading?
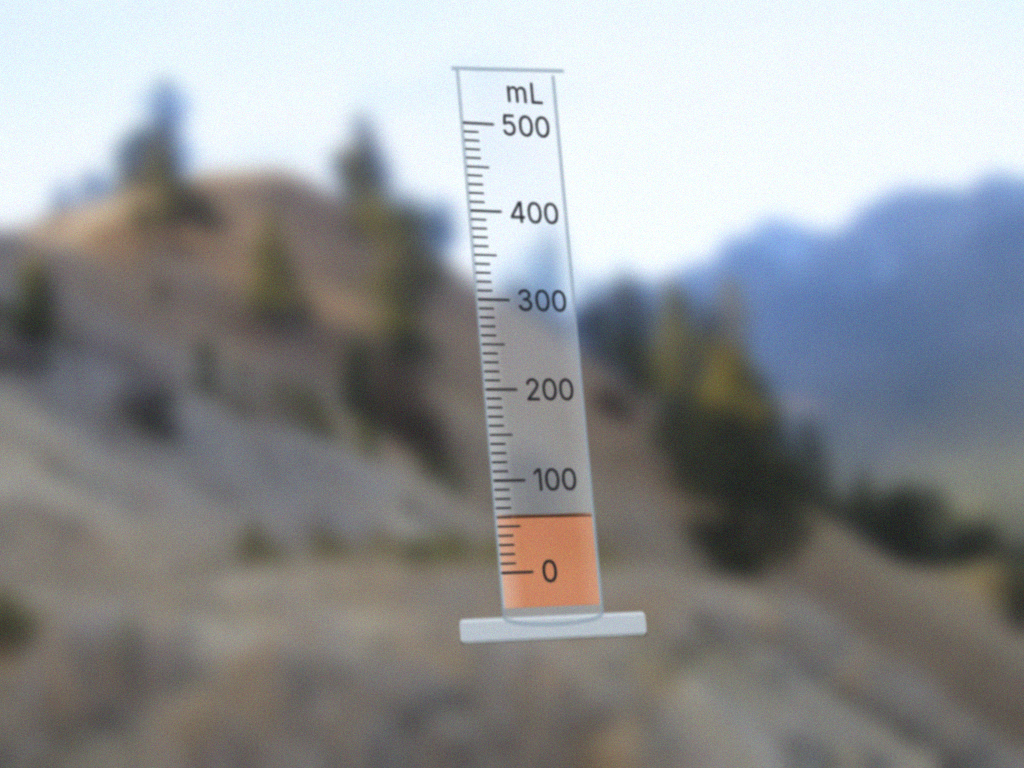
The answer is 60 mL
